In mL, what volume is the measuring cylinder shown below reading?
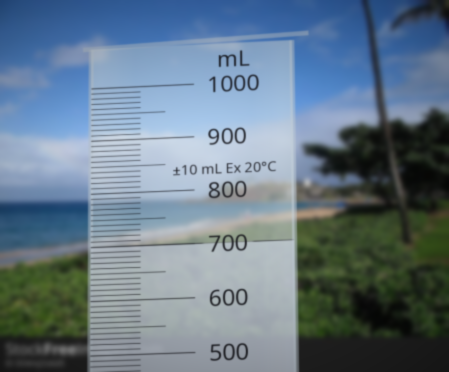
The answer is 700 mL
